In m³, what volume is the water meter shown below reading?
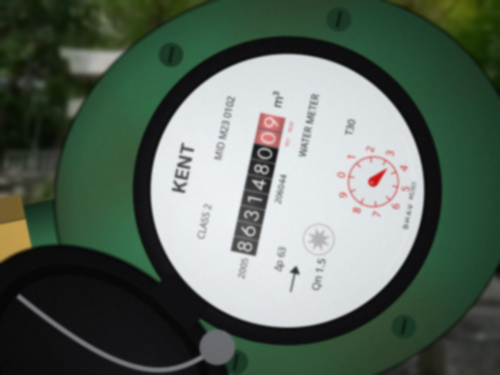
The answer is 8631480.093 m³
